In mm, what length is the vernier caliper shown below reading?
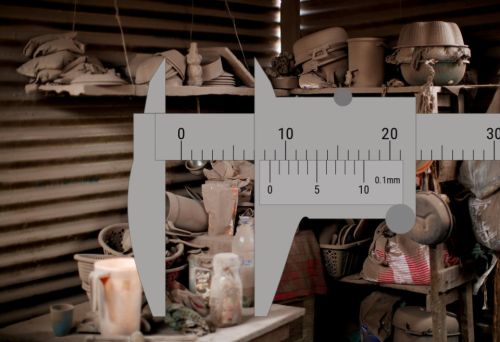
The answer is 8.5 mm
